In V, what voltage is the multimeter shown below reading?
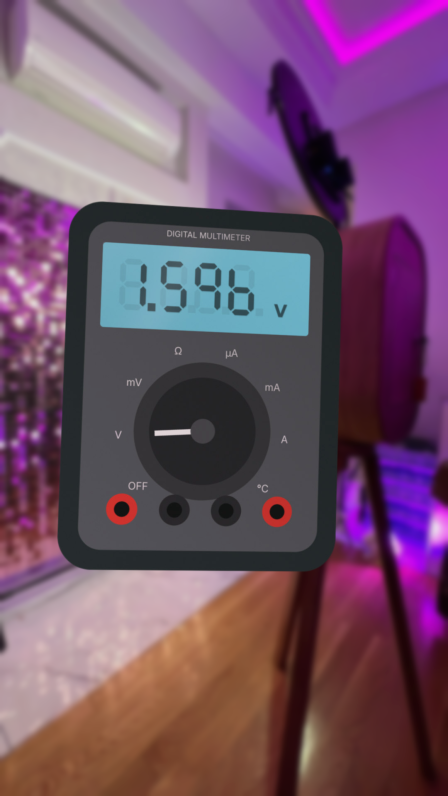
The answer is 1.596 V
